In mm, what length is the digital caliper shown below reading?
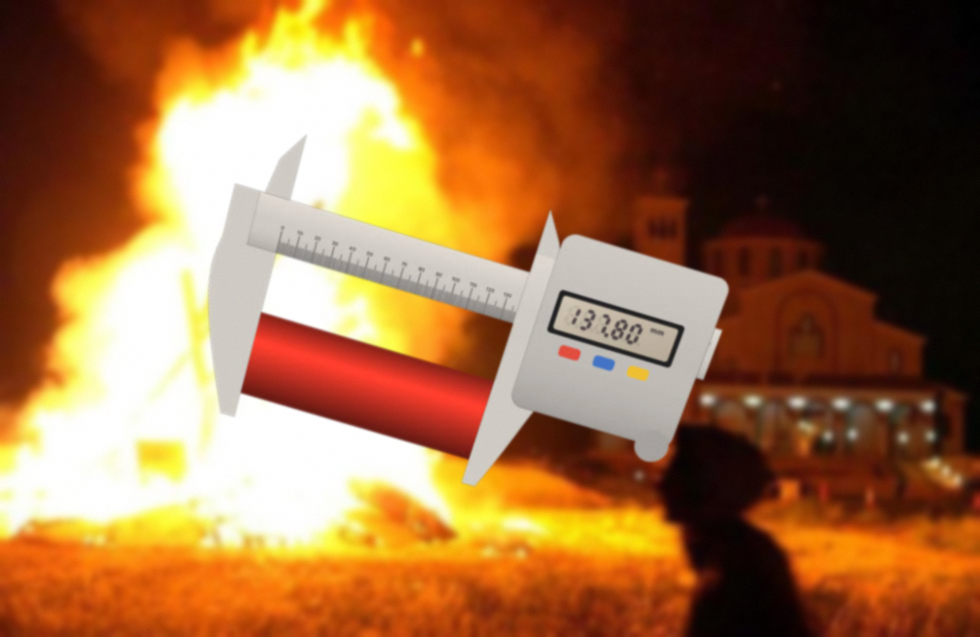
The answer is 137.80 mm
